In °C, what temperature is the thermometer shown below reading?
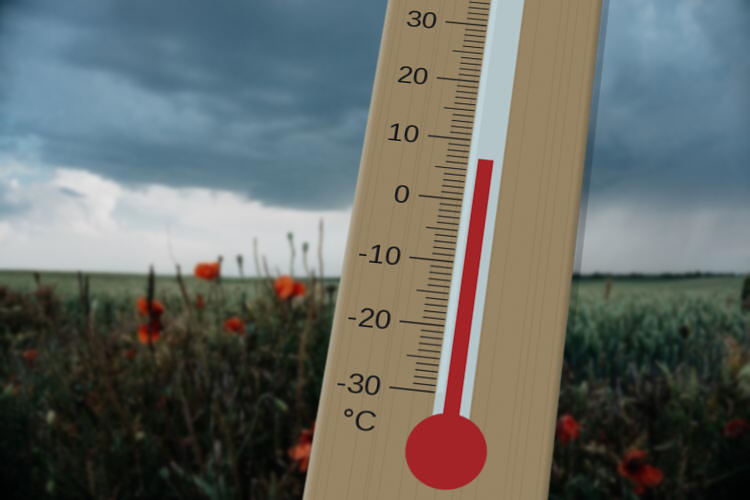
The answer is 7 °C
